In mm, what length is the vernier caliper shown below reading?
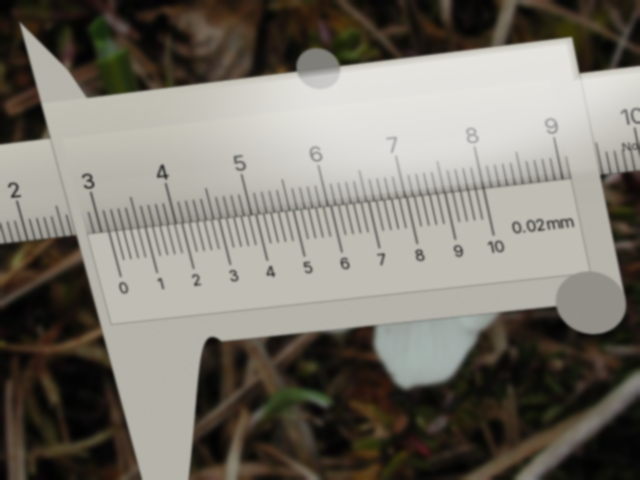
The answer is 31.0 mm
